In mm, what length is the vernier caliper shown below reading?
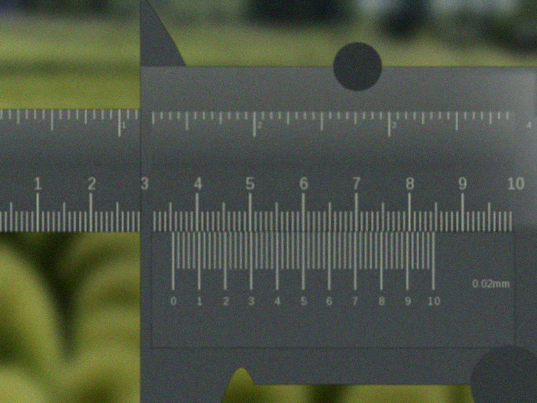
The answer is 35.5 mm
